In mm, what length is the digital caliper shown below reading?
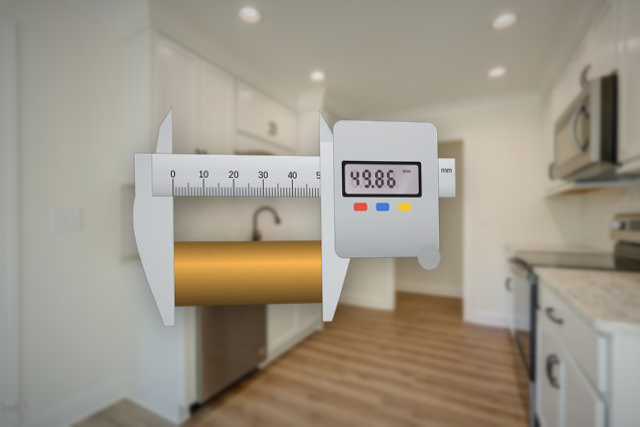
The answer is 49.86 mm
